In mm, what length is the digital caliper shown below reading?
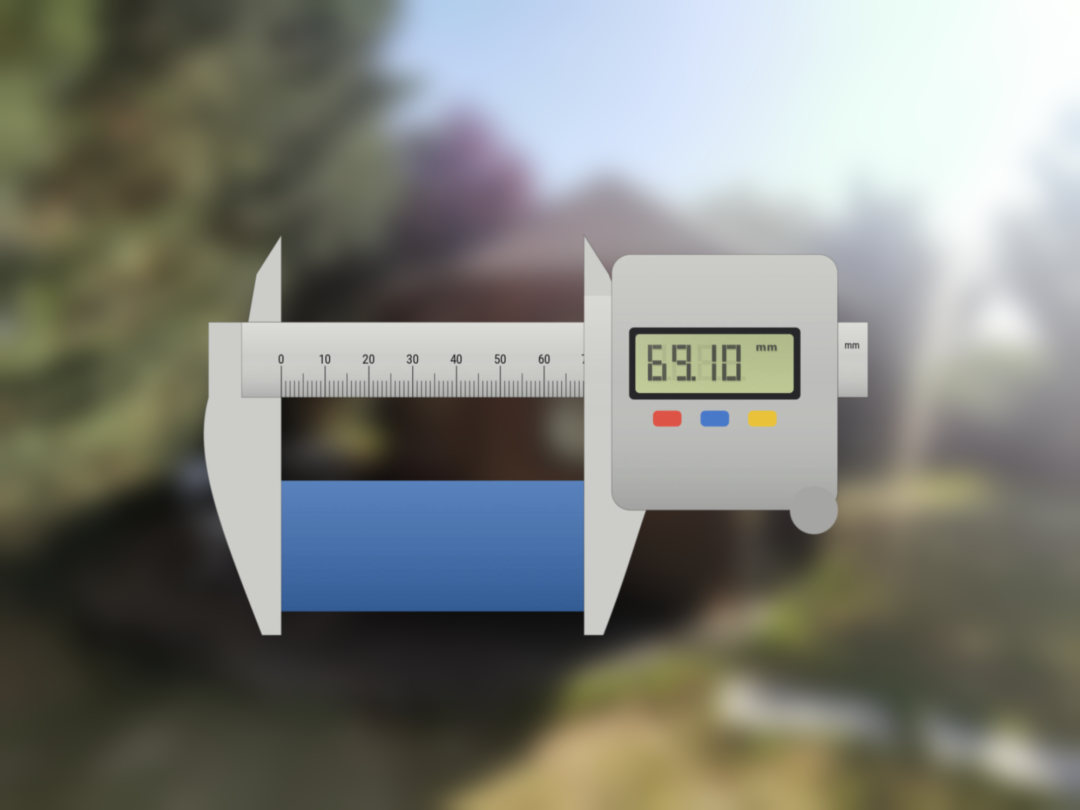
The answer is 69.10 mm
